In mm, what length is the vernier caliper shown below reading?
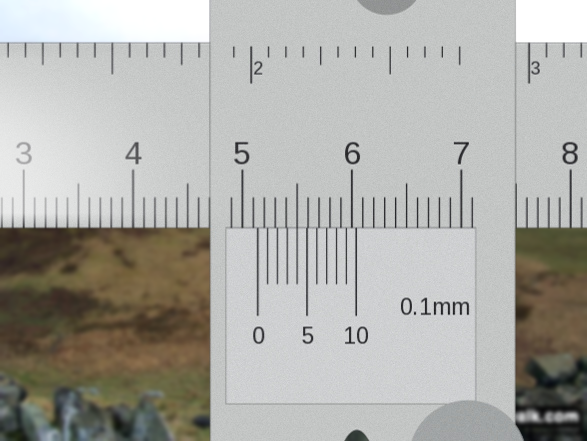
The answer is 51.4 mm
